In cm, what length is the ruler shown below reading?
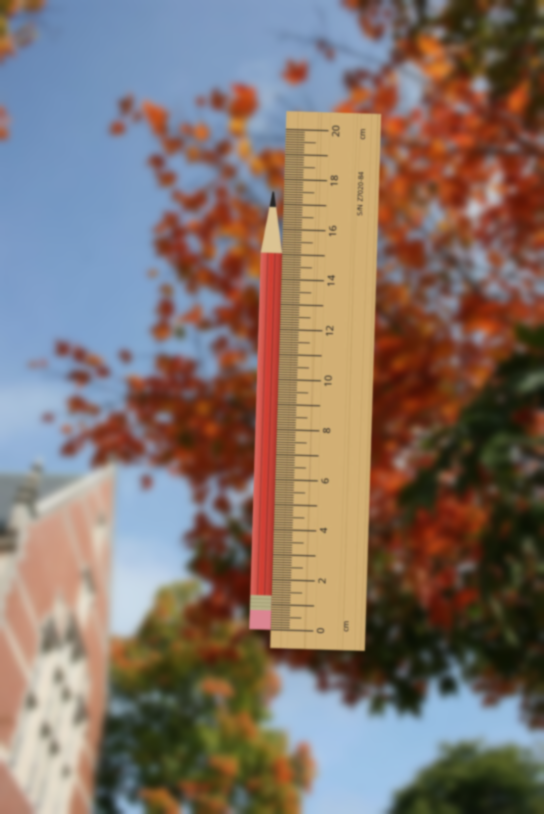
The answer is 17.5 cm
